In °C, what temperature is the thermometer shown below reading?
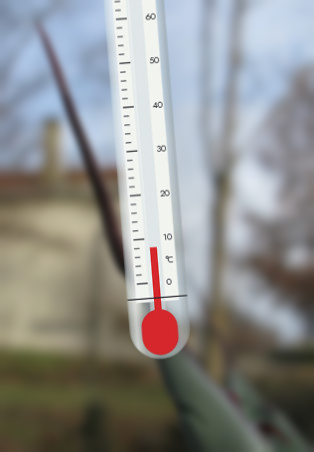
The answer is 8 °C
